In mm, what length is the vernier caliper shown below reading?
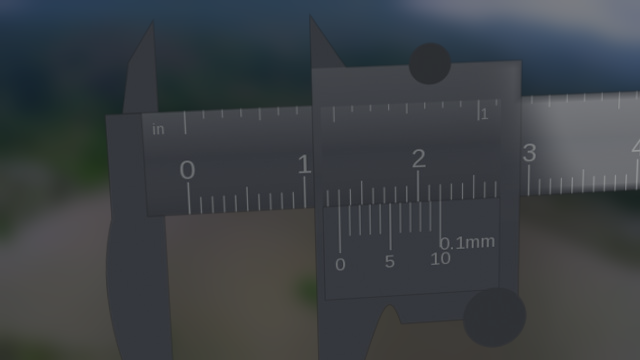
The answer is 13.0 mm
